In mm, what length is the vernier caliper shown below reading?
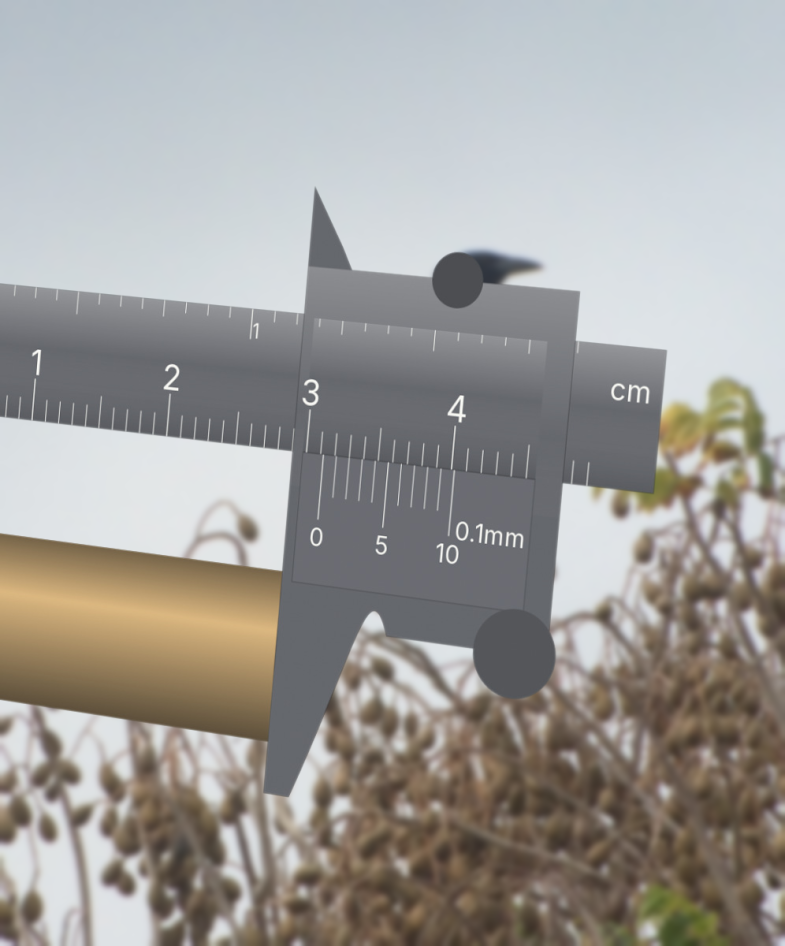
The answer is 31.2 mm
